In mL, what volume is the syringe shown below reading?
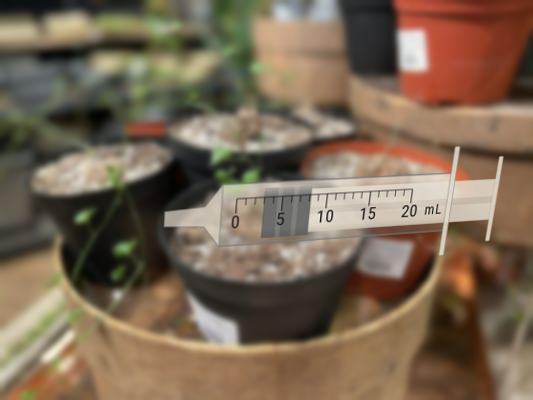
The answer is 3 mL
